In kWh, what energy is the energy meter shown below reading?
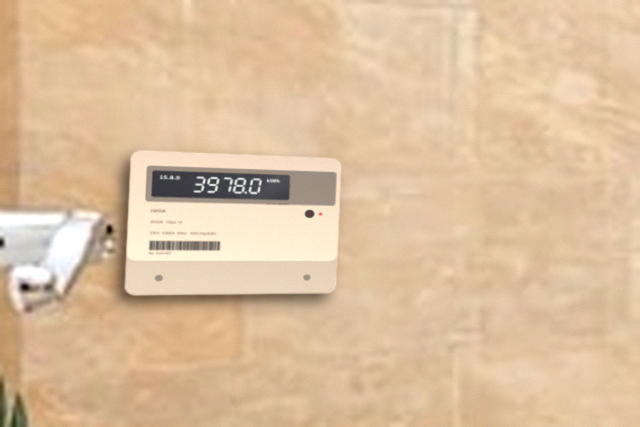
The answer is 3978.0 kWh
